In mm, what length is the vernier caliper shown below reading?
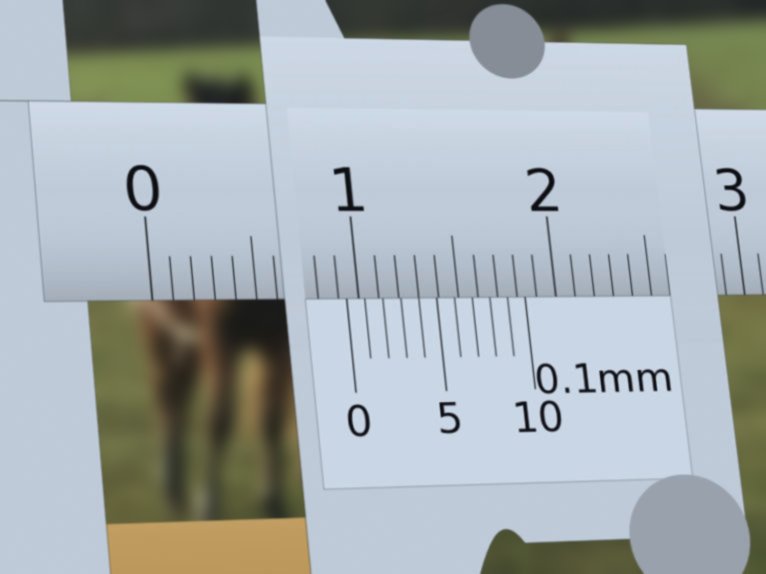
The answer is 9.4 mm
